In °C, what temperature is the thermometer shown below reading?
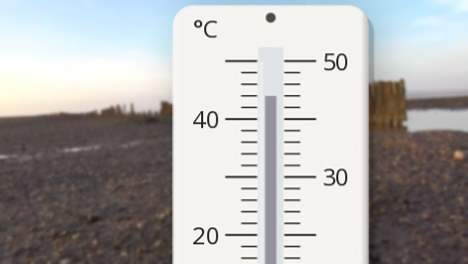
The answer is 44 °C
